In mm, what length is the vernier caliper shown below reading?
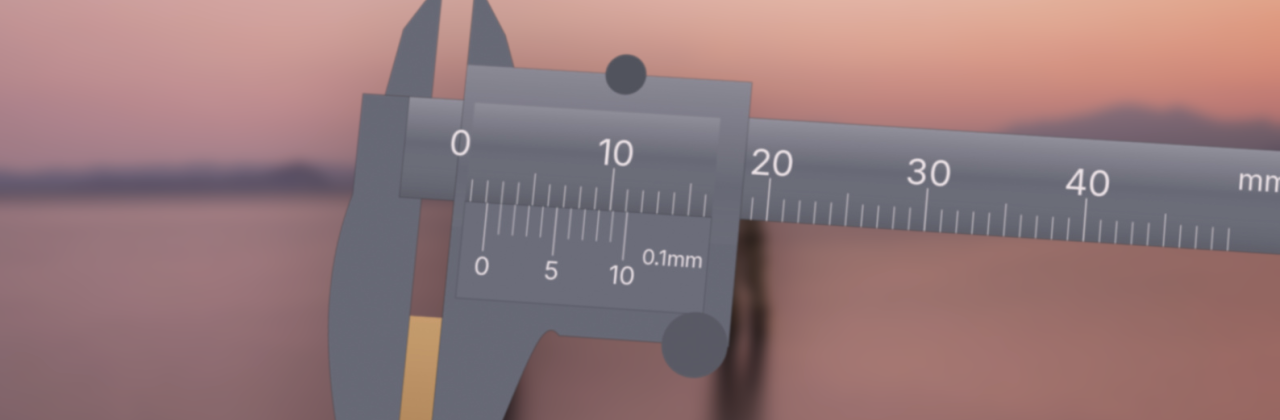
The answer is 2.1 mm
